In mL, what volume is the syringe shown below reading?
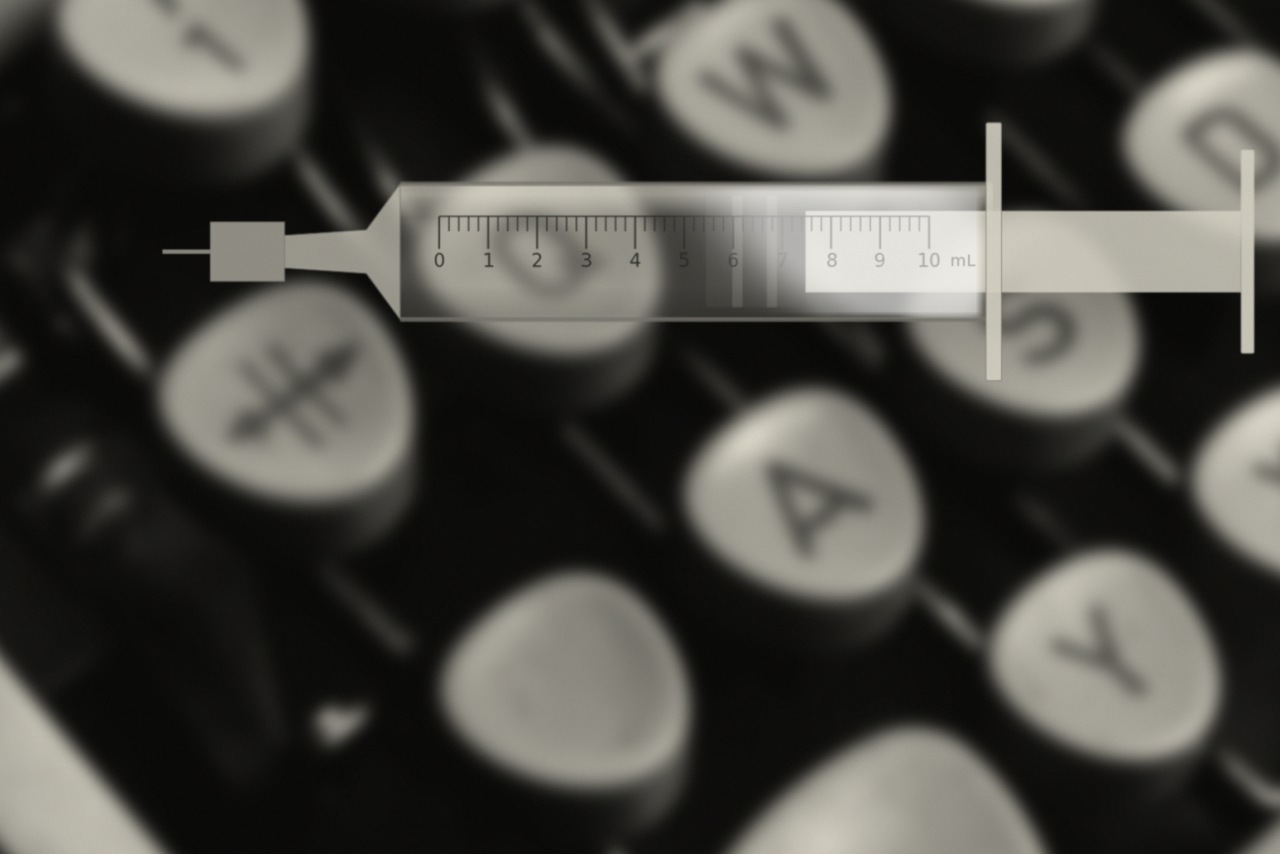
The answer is 5.4 mL
